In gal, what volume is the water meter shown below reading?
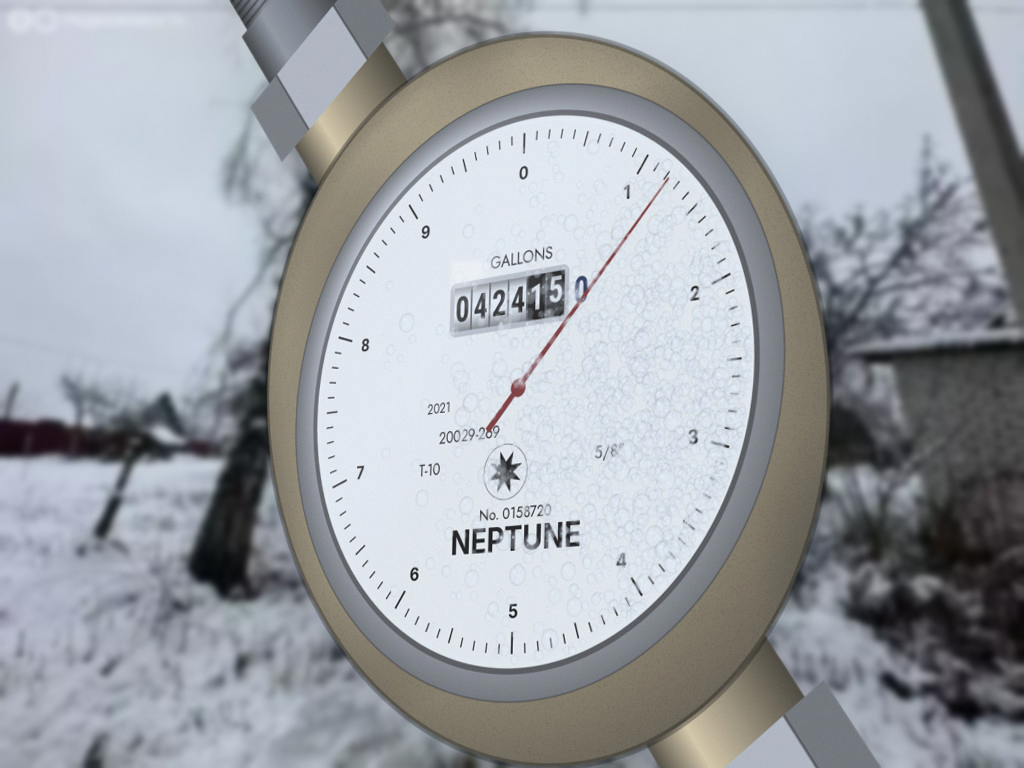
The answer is 424151.2 gal
